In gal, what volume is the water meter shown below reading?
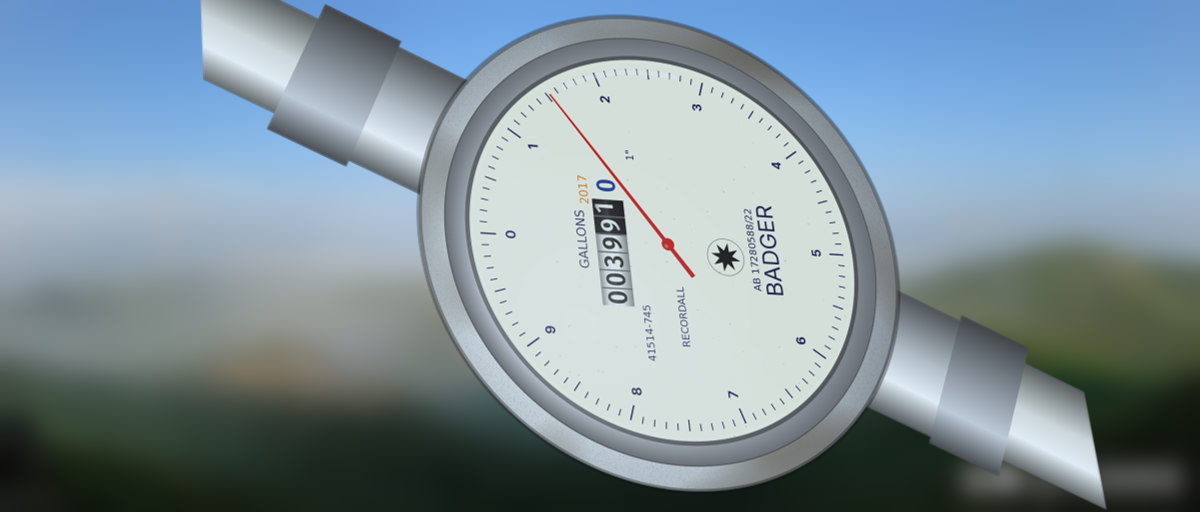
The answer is 39911.5 gal
